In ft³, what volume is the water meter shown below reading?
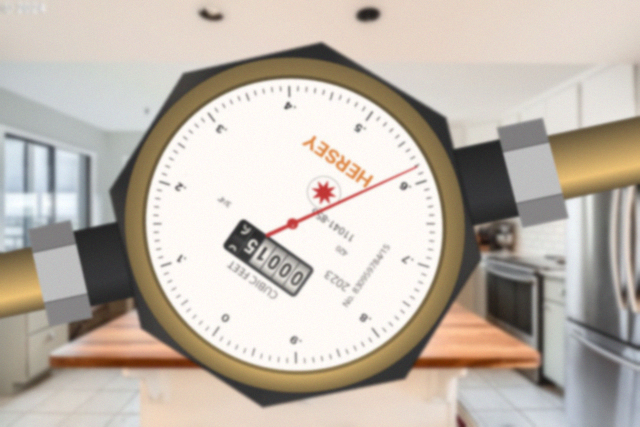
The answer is 155.58 ft³
